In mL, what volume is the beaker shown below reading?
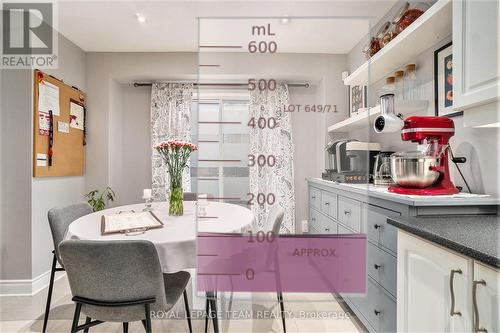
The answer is 100 mL
